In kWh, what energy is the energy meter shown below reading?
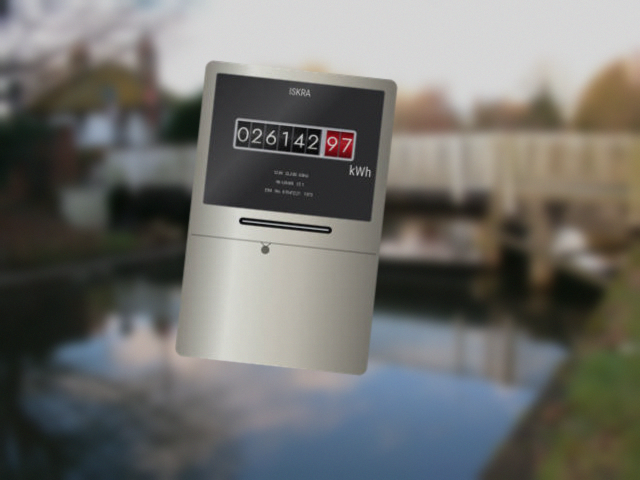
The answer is 26142.97 kWh
